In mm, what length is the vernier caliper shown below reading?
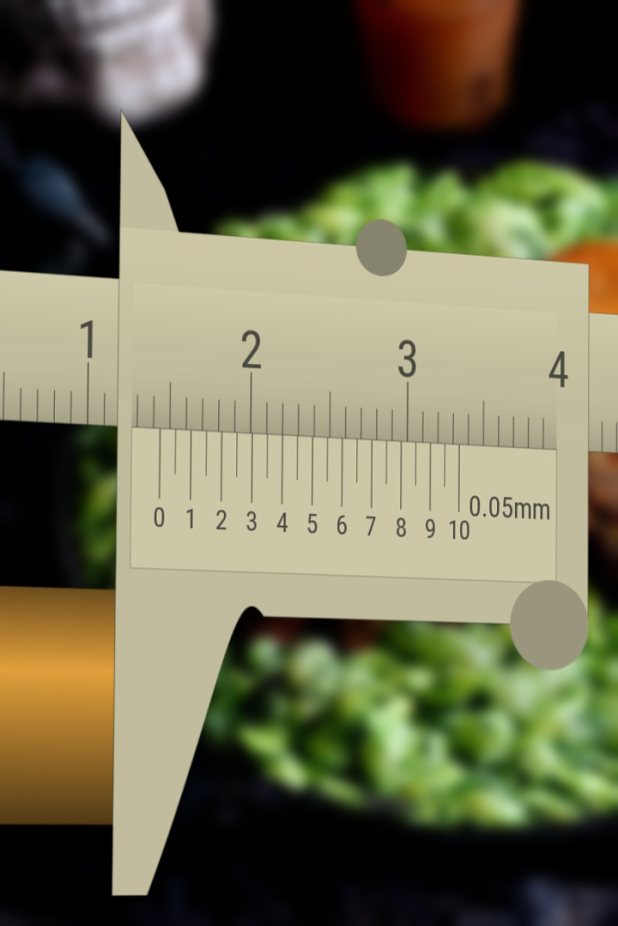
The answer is 14.4 mm
